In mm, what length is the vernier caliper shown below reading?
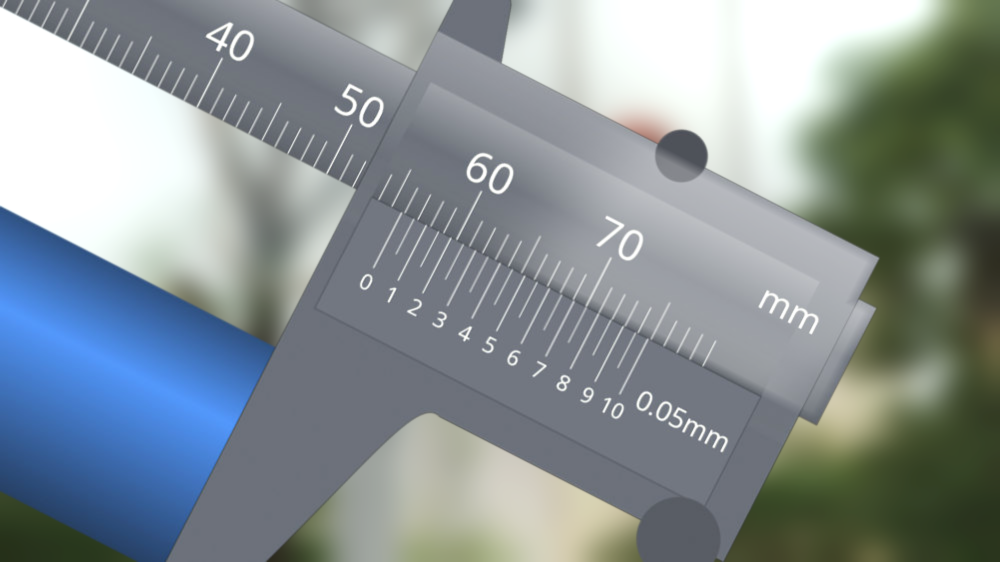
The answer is 55.8 mm
